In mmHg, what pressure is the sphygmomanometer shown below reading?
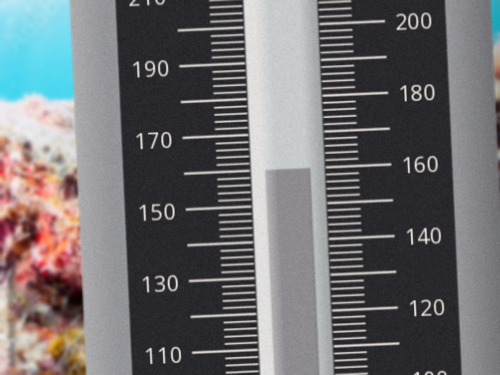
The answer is 160 mmHg
